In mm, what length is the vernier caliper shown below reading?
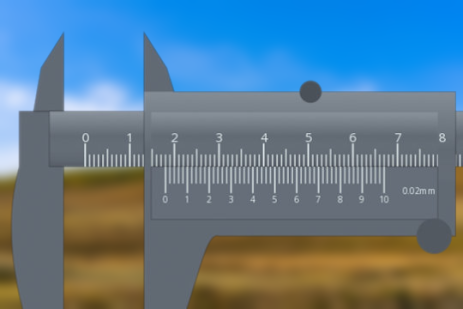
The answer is 18.0 mm
